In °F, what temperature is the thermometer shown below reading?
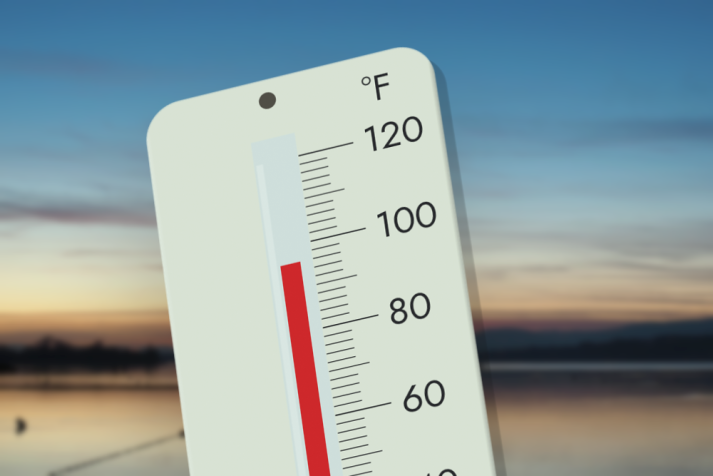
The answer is 96 °F
